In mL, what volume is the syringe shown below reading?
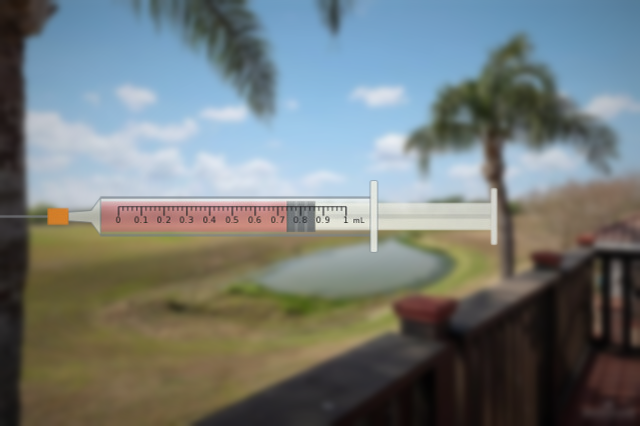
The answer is 0.74 mL
